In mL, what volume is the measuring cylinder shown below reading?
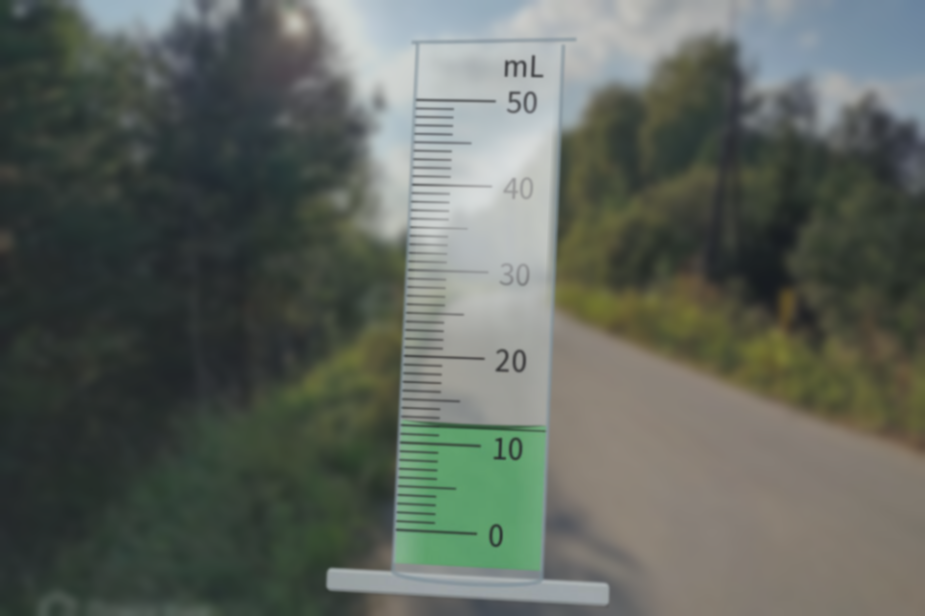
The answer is 12 mL
